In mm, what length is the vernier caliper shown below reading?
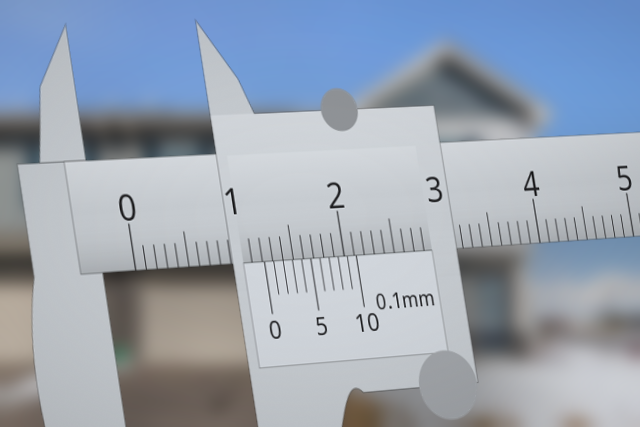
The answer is 12.2 mm
